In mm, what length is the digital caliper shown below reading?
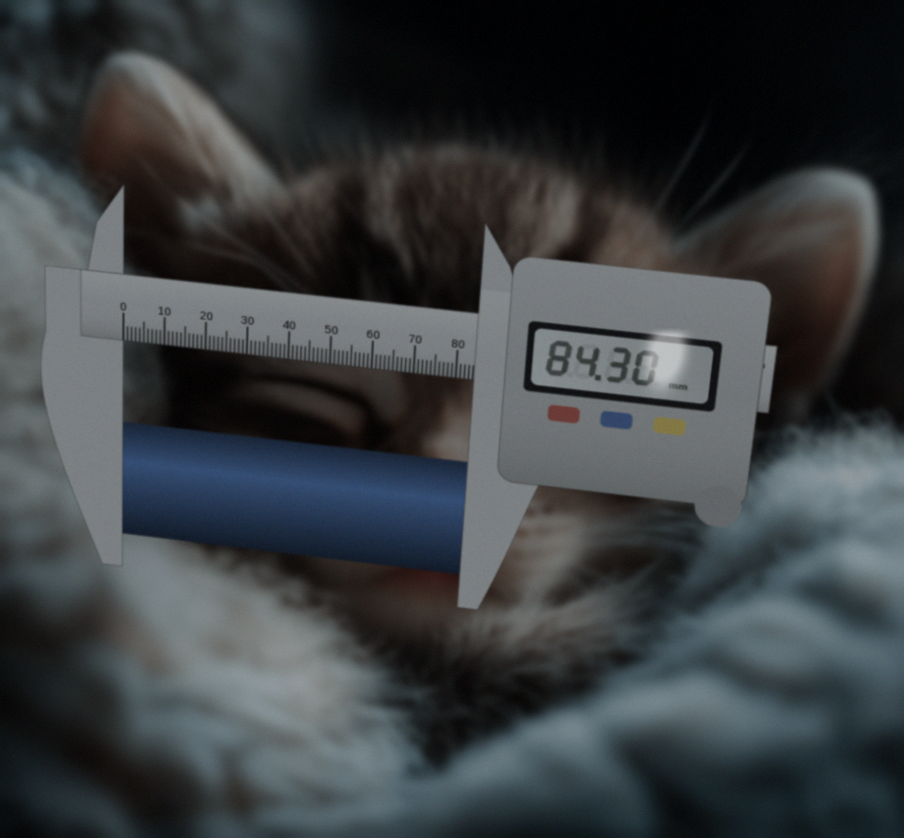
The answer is 84.30 mm
